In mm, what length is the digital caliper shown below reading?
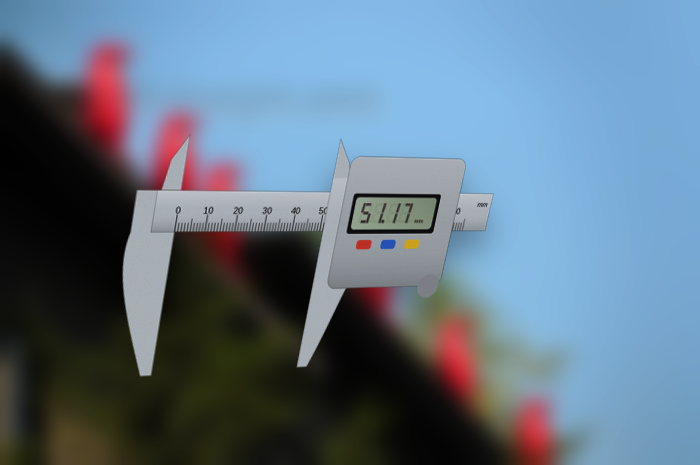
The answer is 51.17 mm
